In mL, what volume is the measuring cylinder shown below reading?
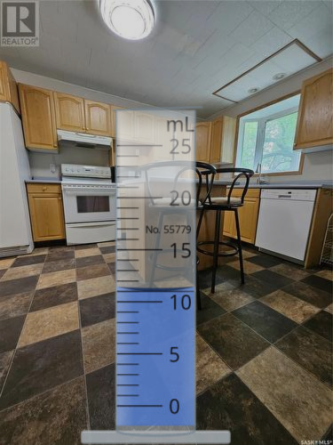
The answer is 11 mL
